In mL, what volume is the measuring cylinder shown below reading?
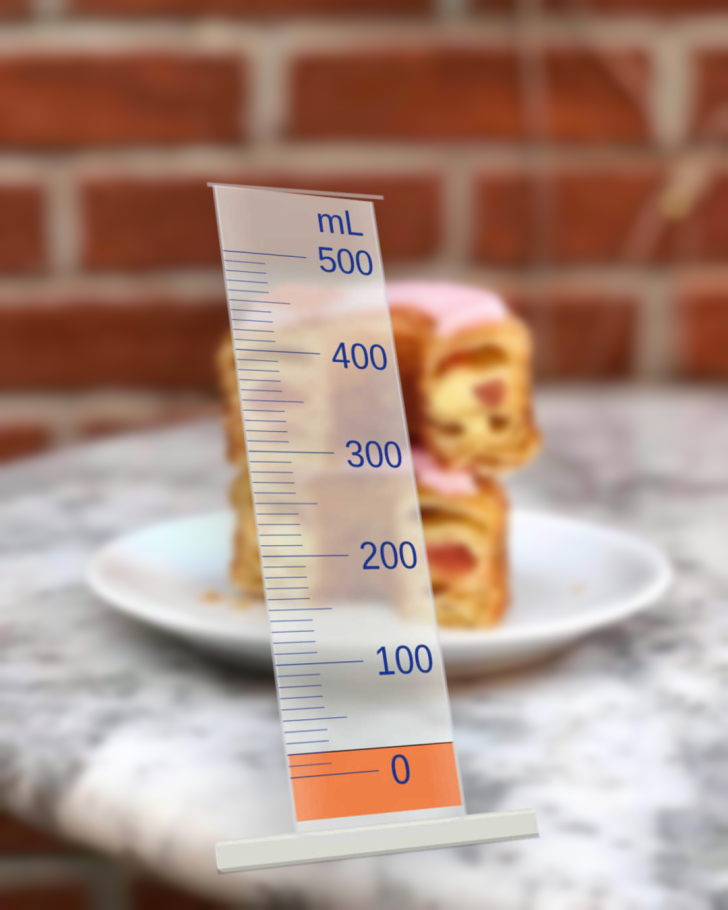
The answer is 20 mL
